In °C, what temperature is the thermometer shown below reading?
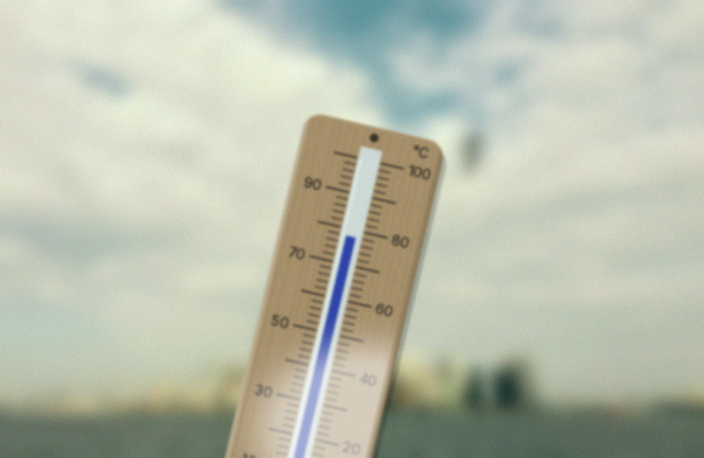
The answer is 78 °C
